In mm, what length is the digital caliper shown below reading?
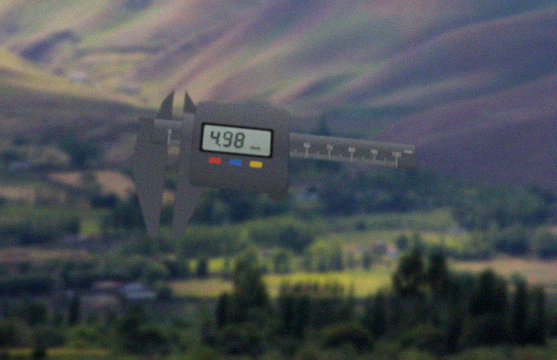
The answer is 4.98 mm
